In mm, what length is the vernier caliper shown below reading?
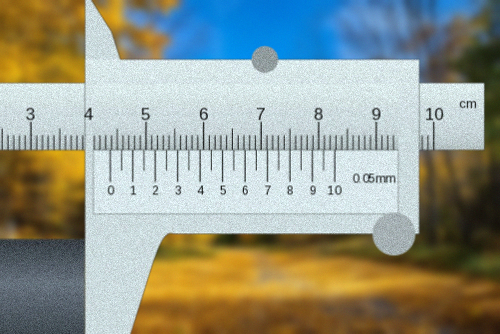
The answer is 43.8 mm
